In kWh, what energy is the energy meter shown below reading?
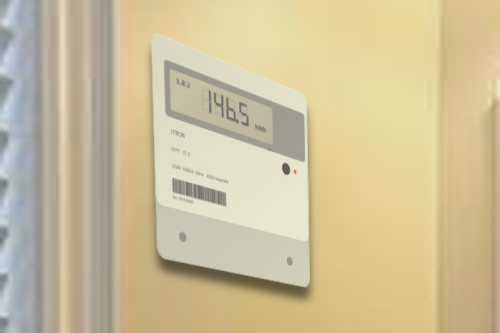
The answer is 146.5 kWh
